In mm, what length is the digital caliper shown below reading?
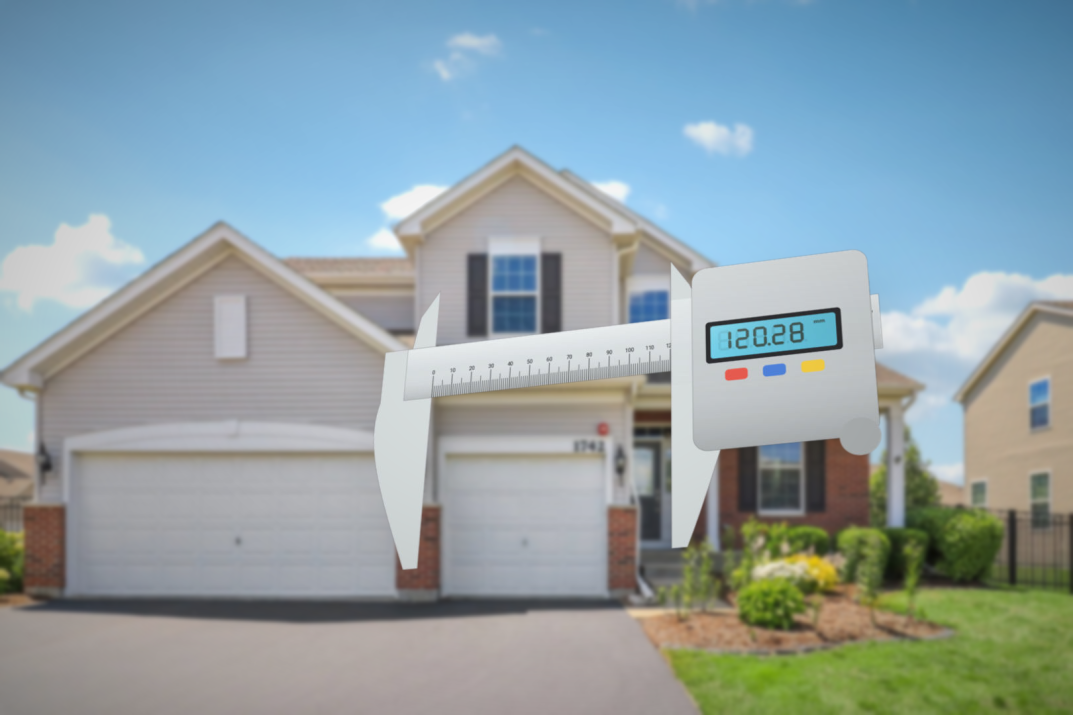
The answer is 120.28 mm
